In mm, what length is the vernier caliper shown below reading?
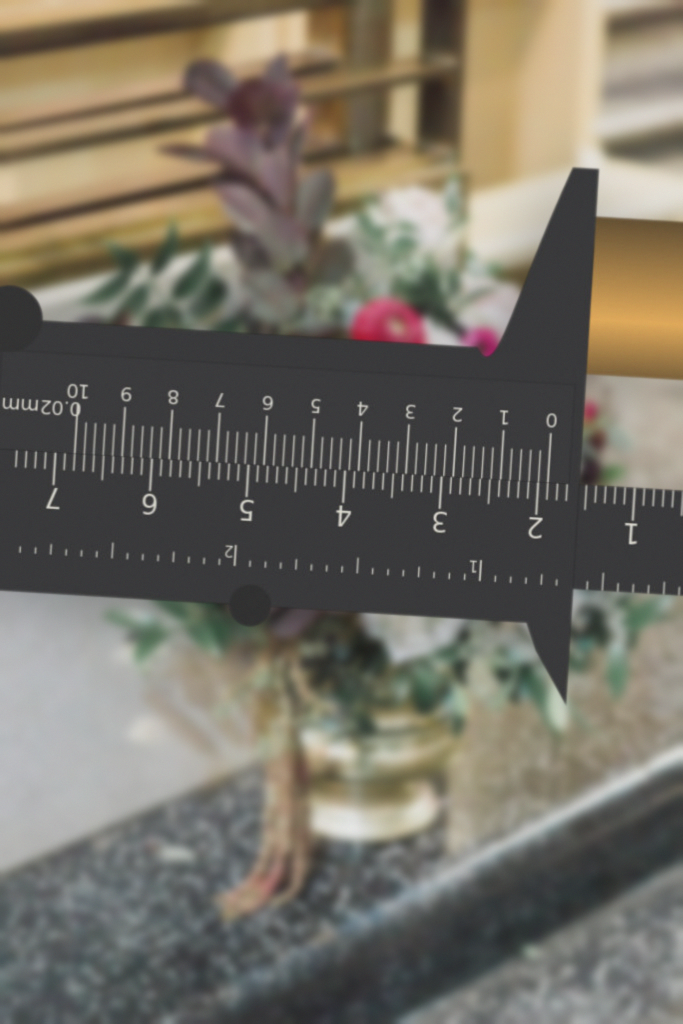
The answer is 19.0 mm
